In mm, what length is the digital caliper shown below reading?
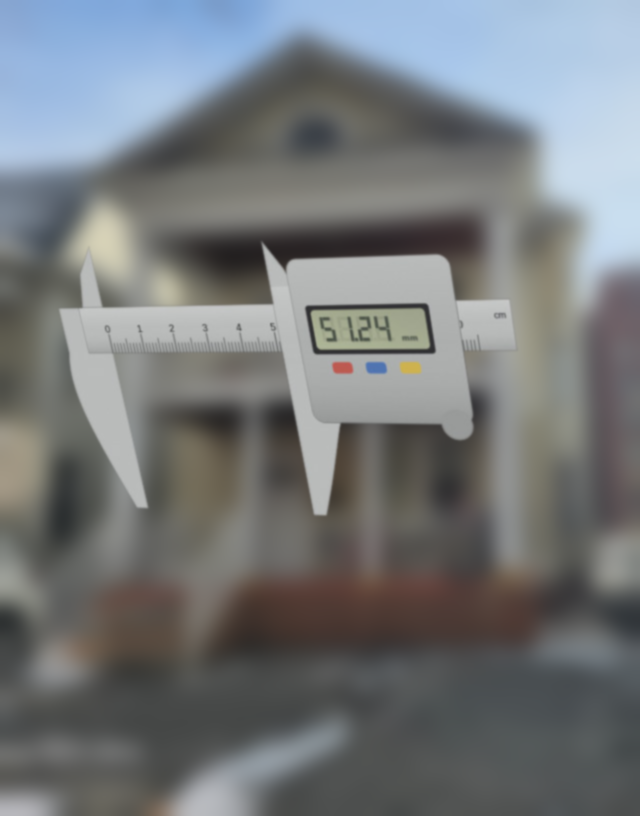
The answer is 51.24 mm
